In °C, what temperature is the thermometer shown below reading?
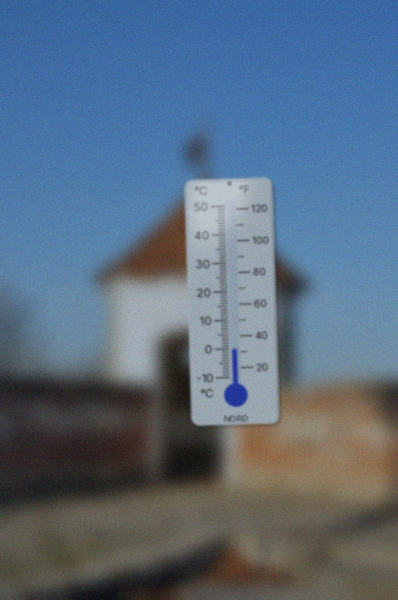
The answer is 0 °C
